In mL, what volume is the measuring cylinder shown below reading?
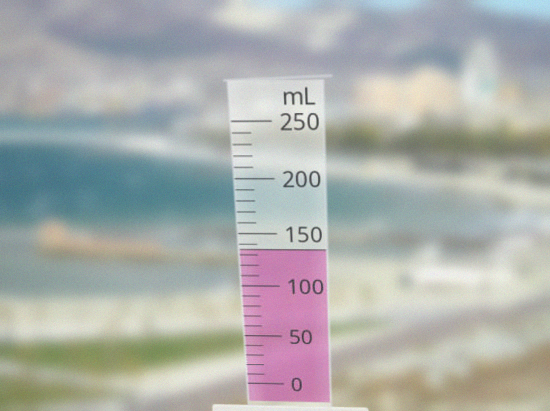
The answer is 135 mL
